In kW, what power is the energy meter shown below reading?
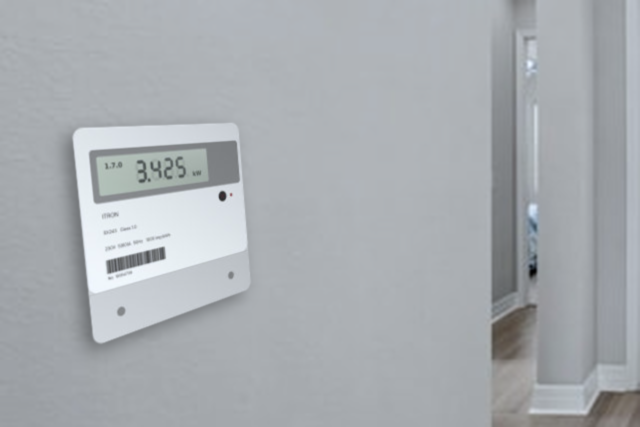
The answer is 3.425 kW
